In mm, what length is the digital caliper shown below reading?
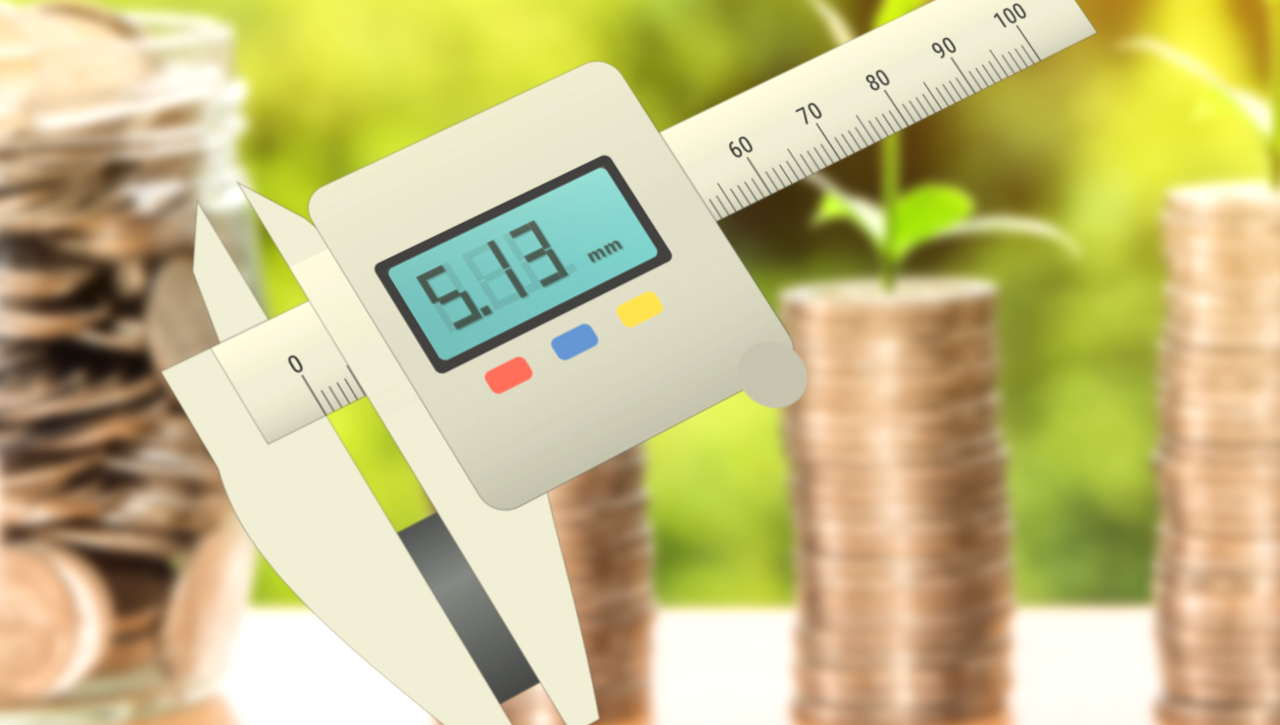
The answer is 5.13 mm
